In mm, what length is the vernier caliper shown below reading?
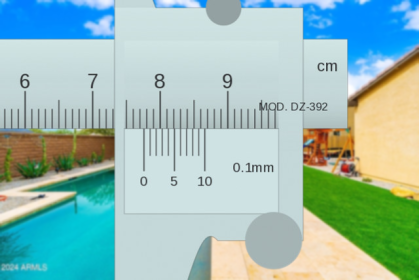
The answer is 77.6 mm
